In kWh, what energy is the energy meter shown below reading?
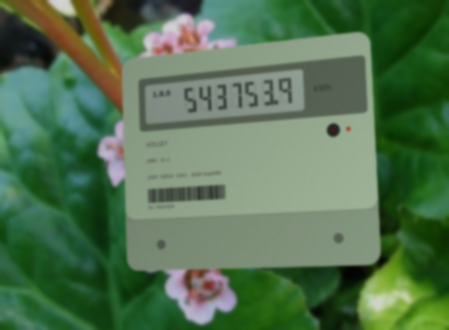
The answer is 543753.9 kWh
